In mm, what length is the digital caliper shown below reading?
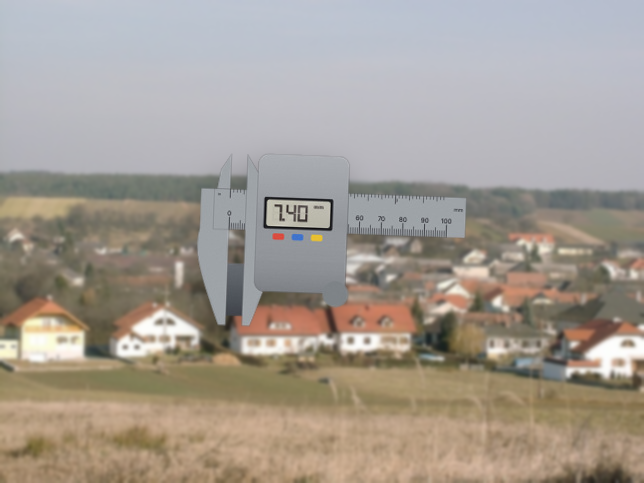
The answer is 7.40 mm
